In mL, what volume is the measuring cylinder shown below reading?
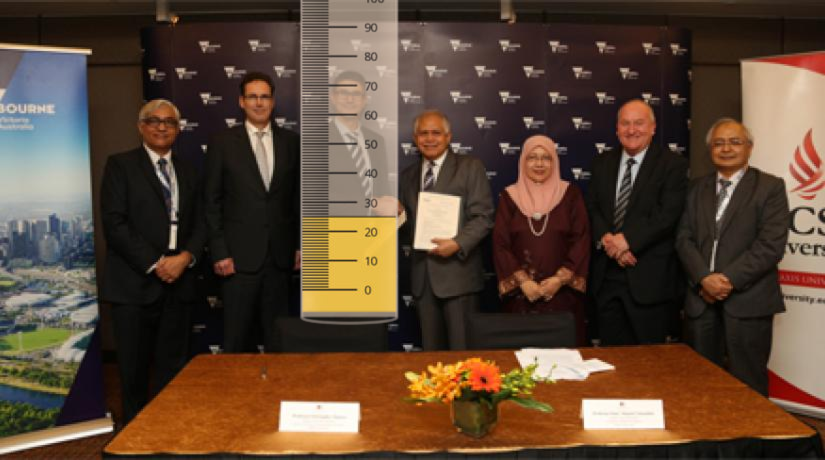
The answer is 25 mL
